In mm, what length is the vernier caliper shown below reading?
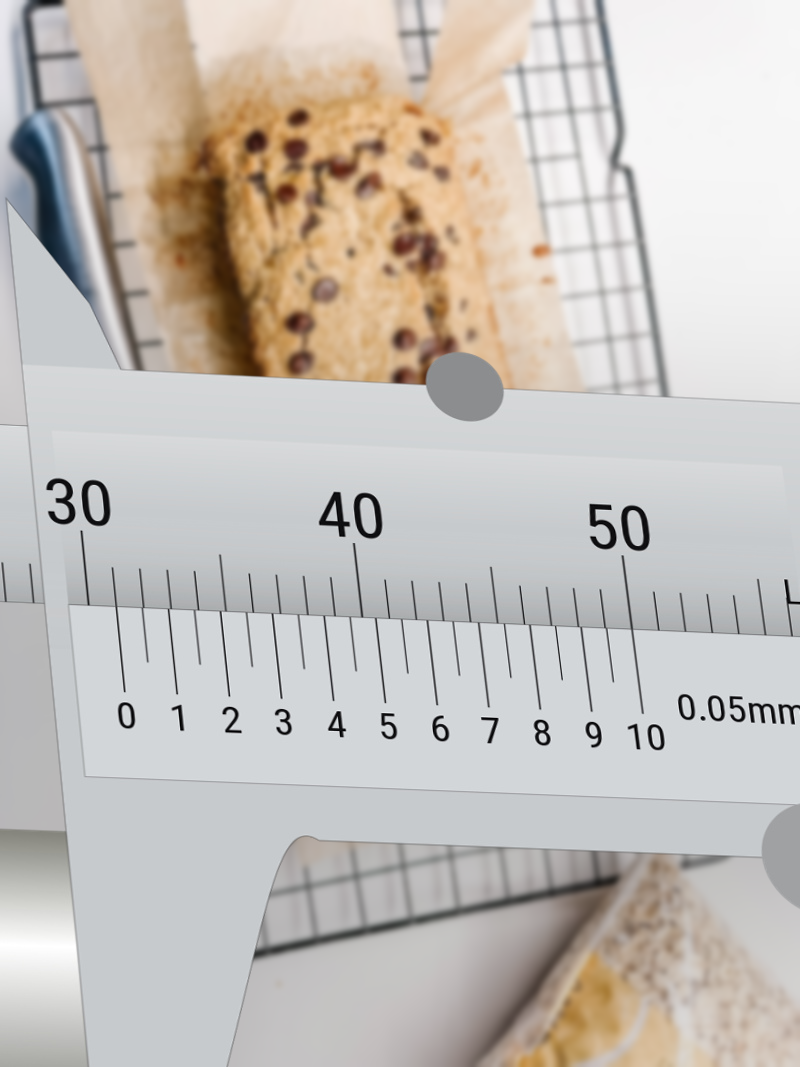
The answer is 31.00 mm
